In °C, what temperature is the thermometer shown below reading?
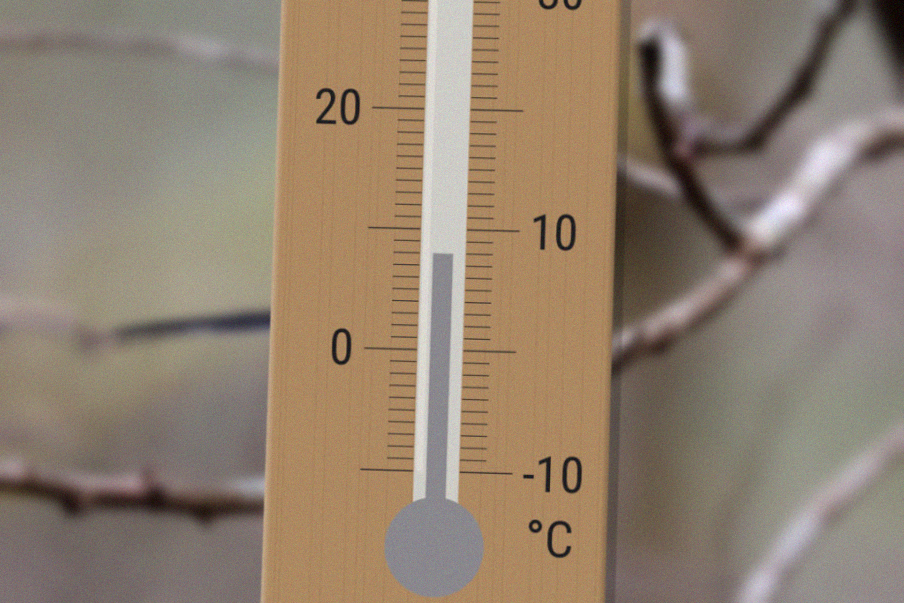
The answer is 8 °C
